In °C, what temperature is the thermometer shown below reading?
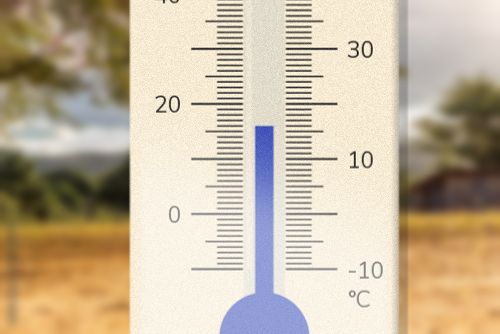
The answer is 16 °C
